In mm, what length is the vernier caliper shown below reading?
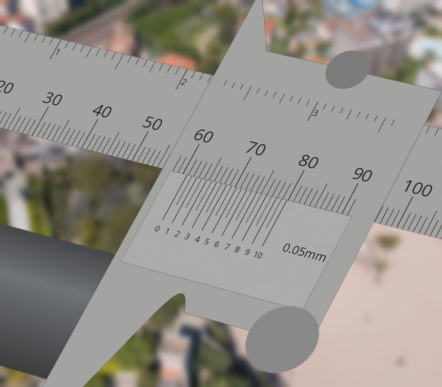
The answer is 60.8 mm
